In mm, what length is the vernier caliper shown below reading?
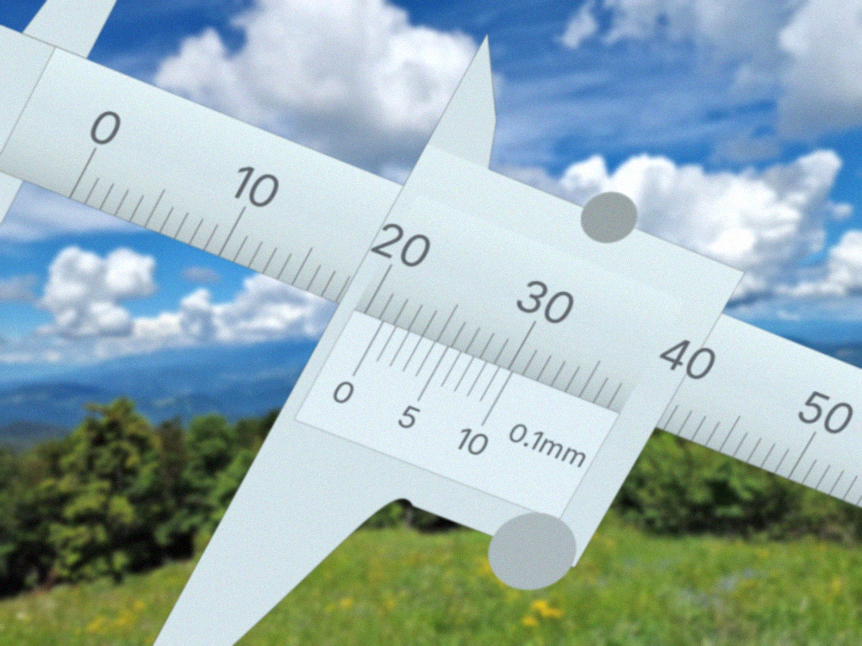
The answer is 21.3 mm
